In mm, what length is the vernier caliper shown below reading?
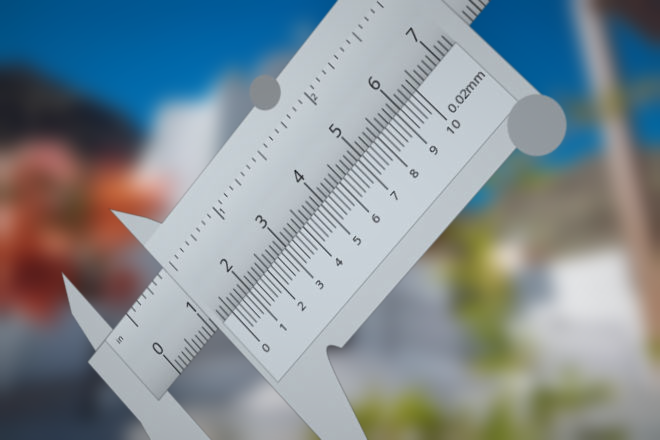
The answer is 15.0 mm
